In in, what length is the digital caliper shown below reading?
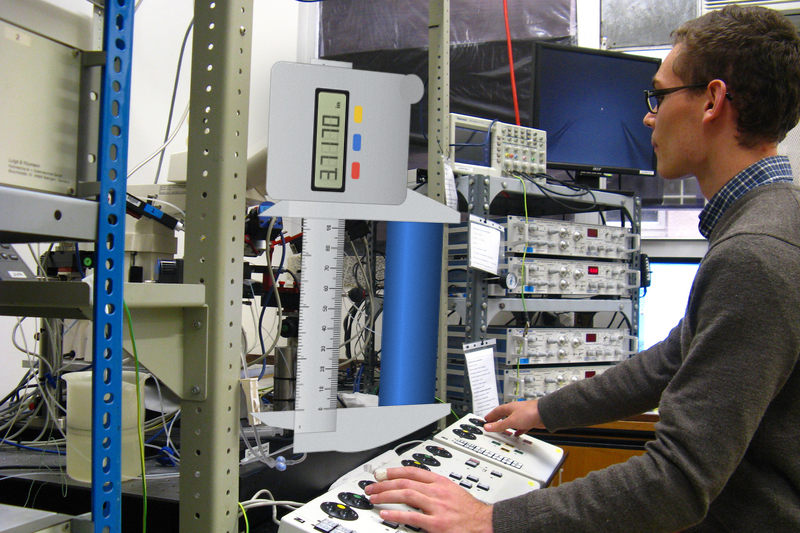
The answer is 3.7170 in
